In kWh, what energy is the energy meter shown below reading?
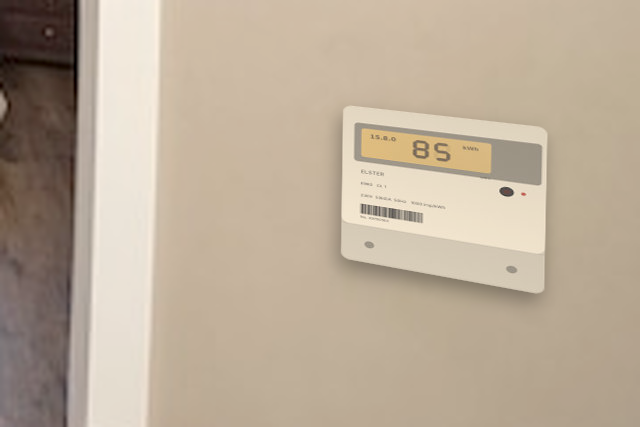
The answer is 85 kWh
